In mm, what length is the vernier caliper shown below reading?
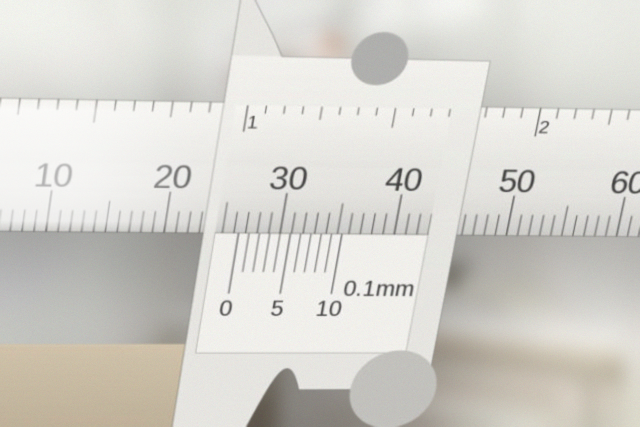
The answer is 26.4 mm
